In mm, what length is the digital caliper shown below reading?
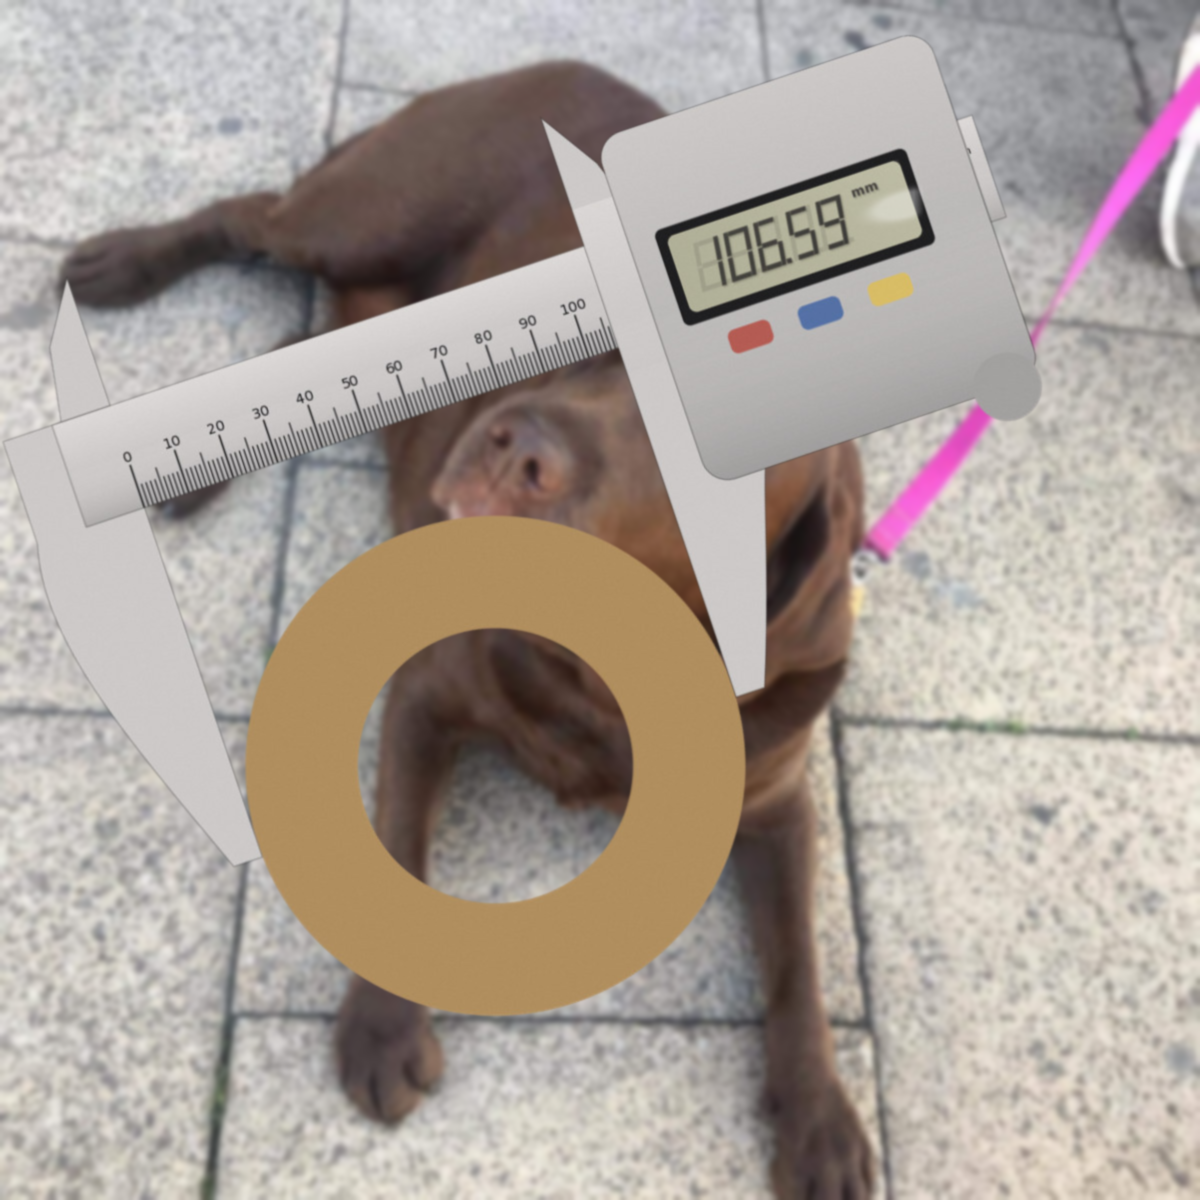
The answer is 106.59 mm
